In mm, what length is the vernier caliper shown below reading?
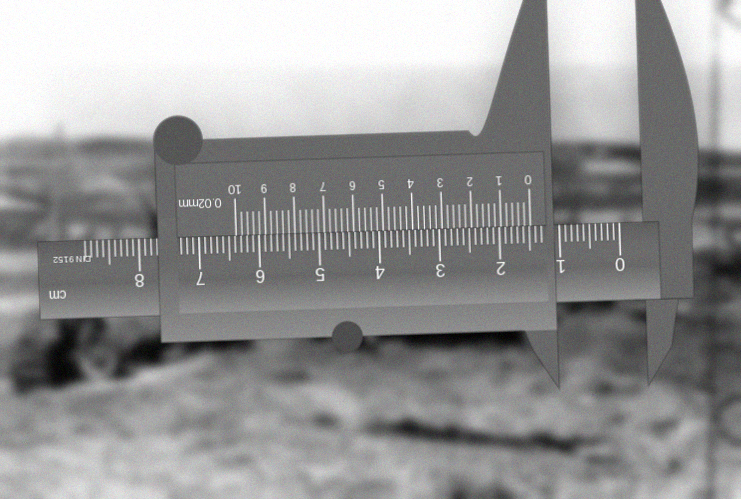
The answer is 14.8 mm
